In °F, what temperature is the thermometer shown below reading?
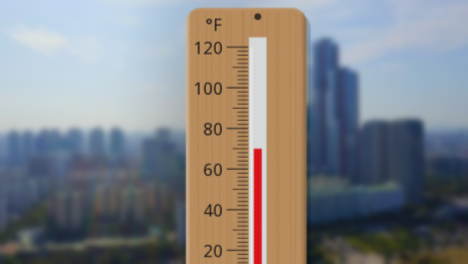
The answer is 70 °F
